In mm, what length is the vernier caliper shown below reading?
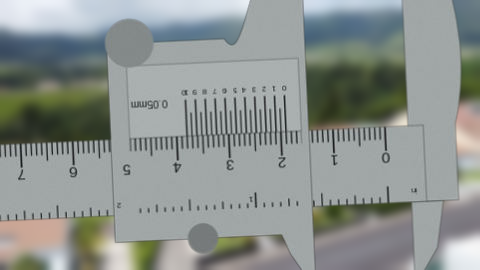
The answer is 19.0 mm
